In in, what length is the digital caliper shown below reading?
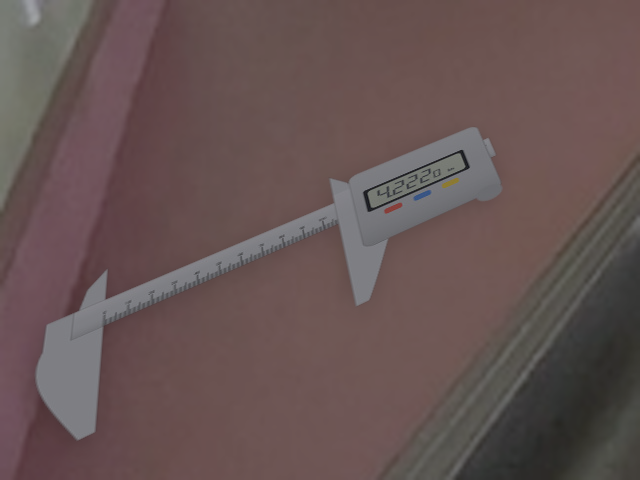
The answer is 4.2220 in
